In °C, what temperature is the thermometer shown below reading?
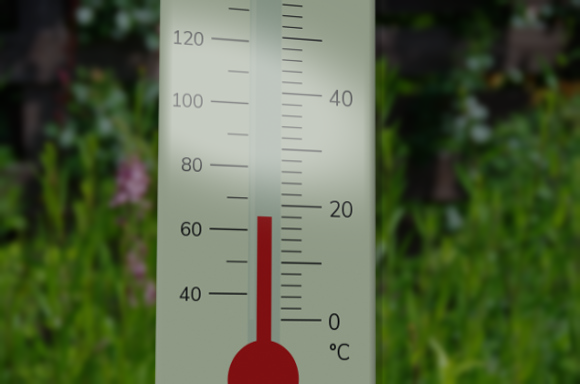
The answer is 18 °C
